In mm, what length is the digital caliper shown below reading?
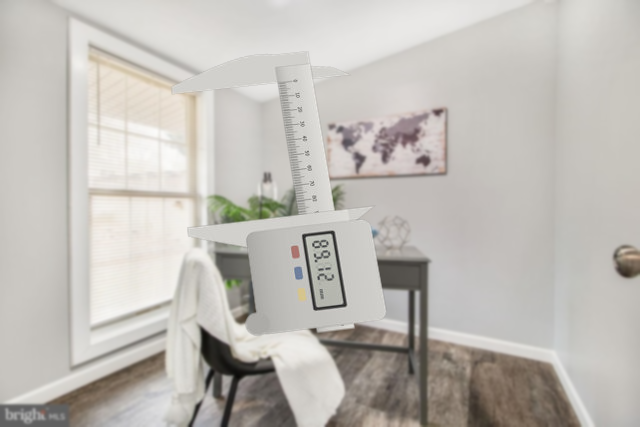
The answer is 89.12 mm
